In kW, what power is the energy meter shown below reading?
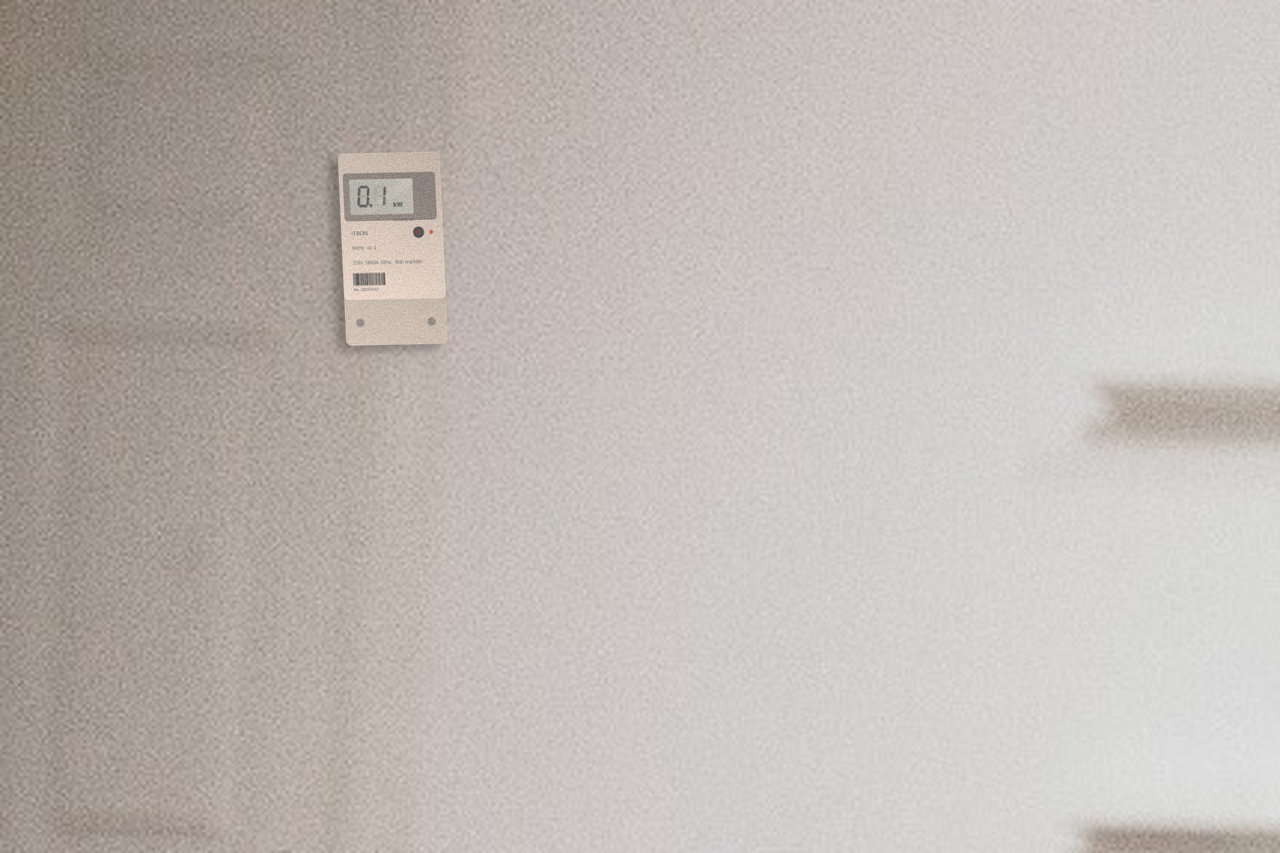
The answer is 0.1 kW
